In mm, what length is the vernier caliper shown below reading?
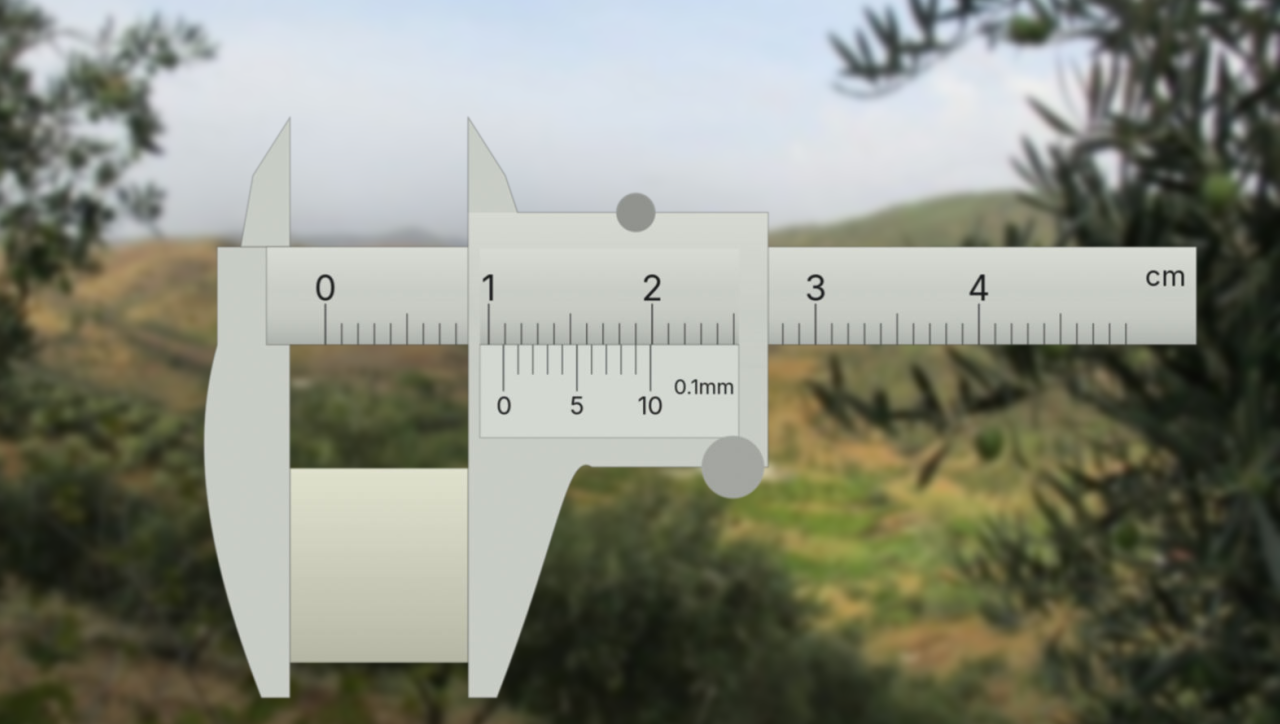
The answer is 10.9 mm
